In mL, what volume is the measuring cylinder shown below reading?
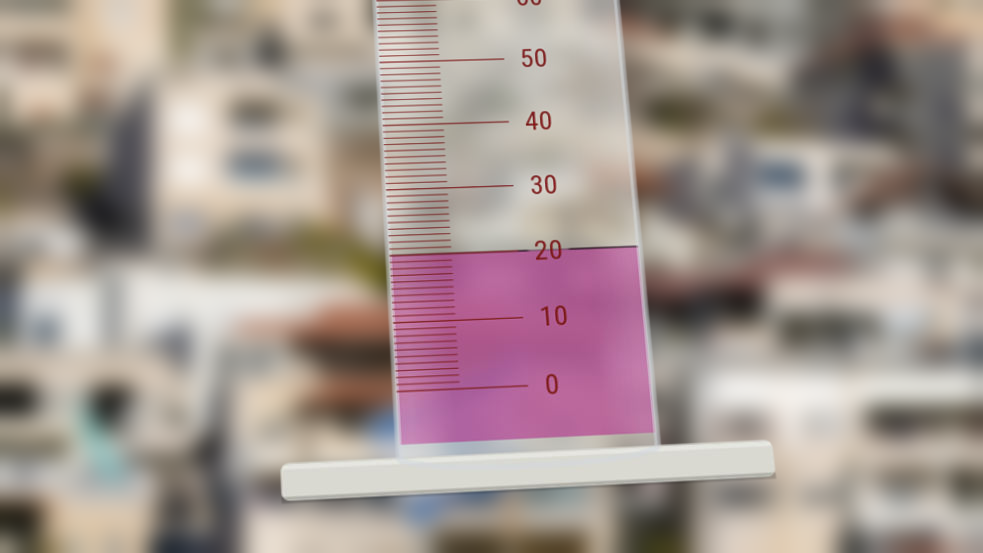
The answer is 20 mL
